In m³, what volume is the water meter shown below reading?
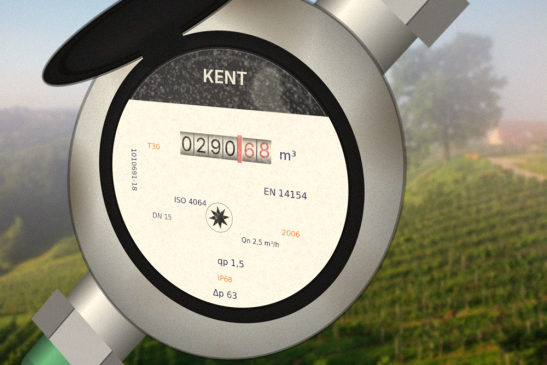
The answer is 290.68 m³
